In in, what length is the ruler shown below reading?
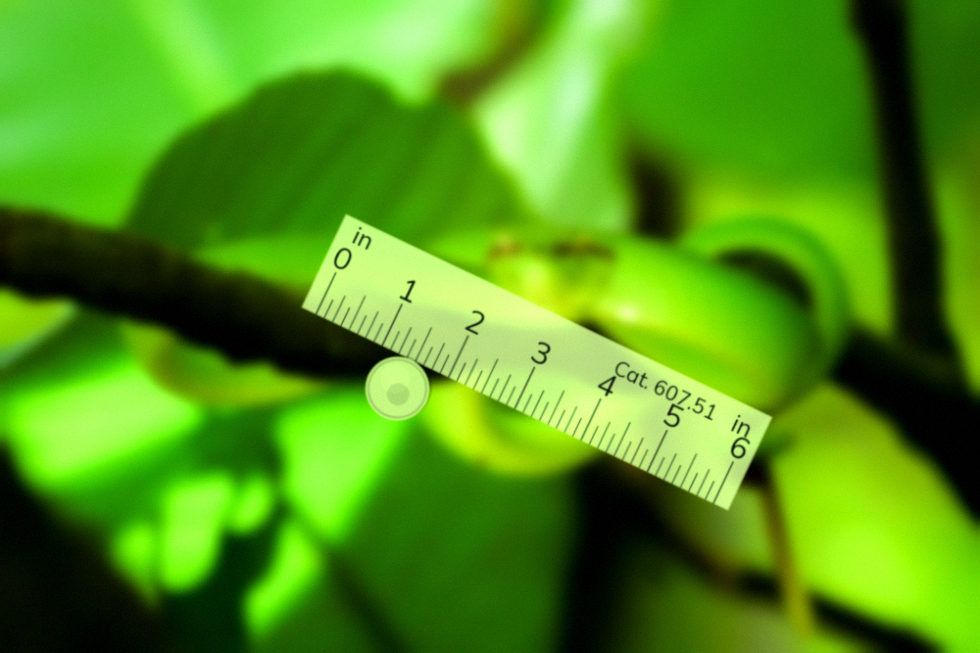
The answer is 0.875 in
